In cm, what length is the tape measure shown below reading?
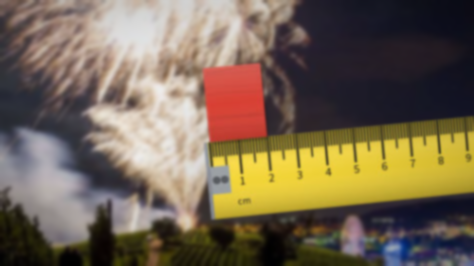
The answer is 2 cm
